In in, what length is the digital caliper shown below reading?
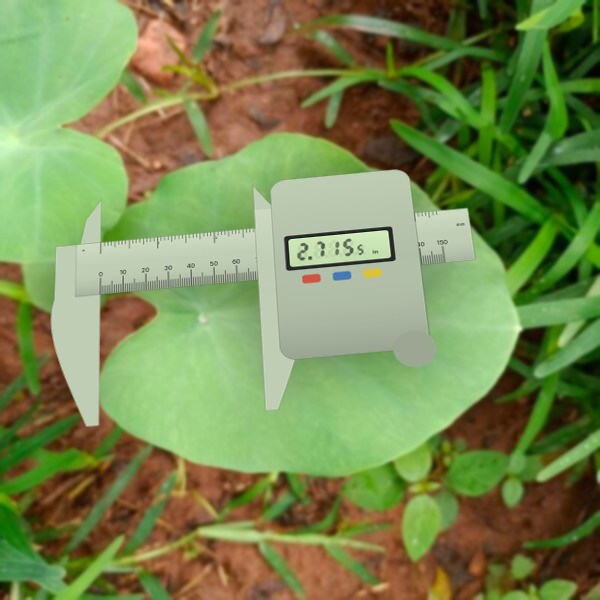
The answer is 2.7155 in
